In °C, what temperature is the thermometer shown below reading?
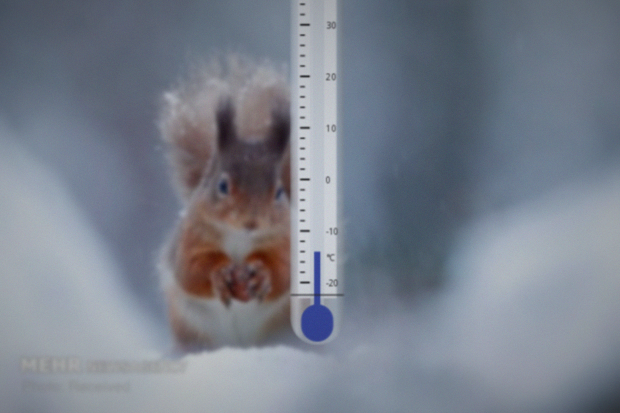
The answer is -14 °C
